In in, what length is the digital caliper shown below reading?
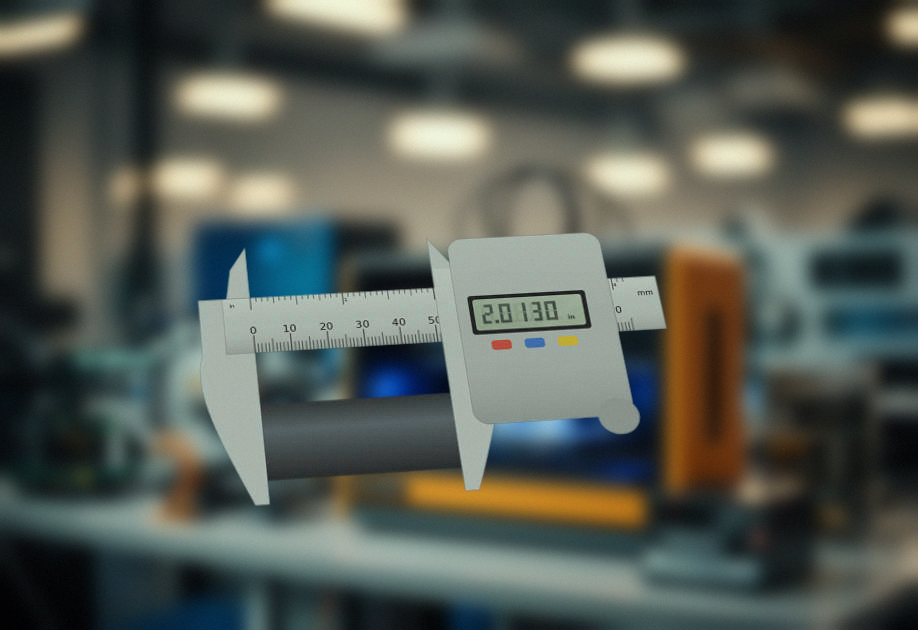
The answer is 2.0130 in
